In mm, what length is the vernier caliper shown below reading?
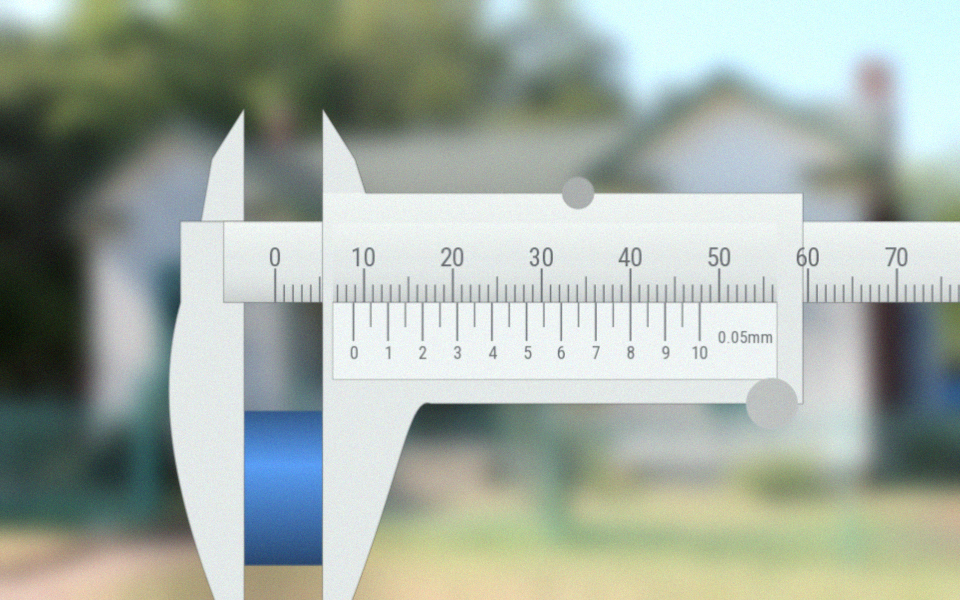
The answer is 8.8 mm
